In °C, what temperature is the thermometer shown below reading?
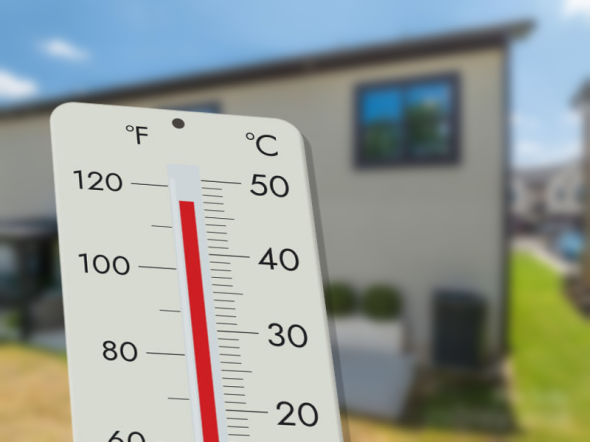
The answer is 47 °C
